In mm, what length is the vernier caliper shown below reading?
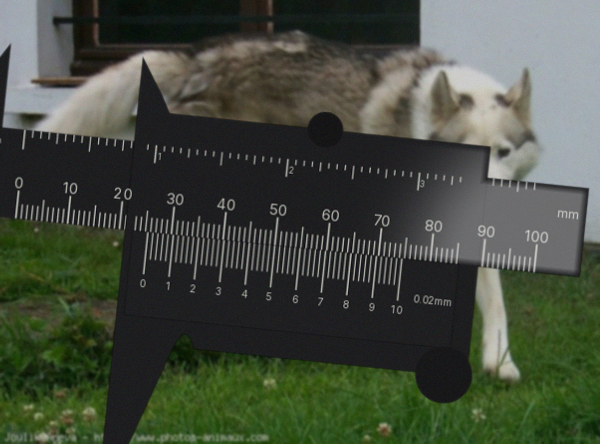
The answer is 25.5 mm
